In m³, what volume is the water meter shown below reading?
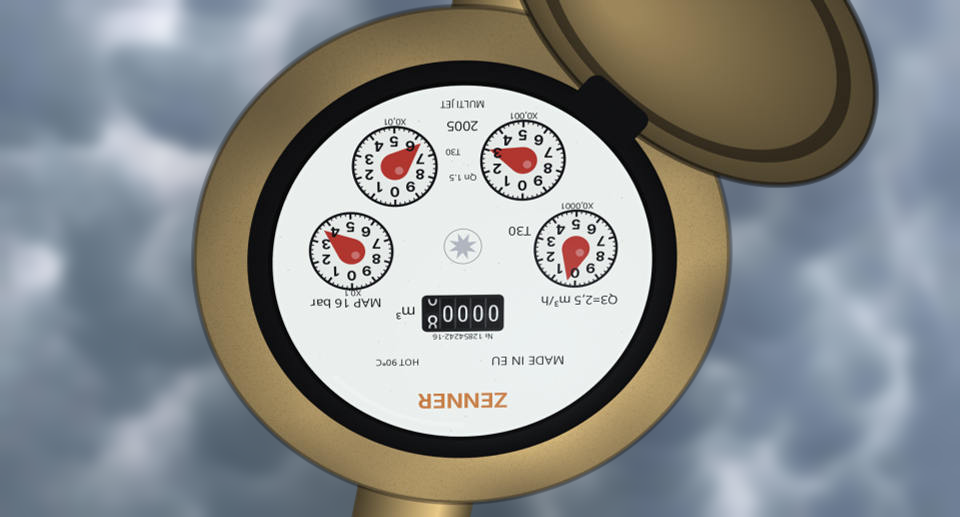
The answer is 8.3630 m³
